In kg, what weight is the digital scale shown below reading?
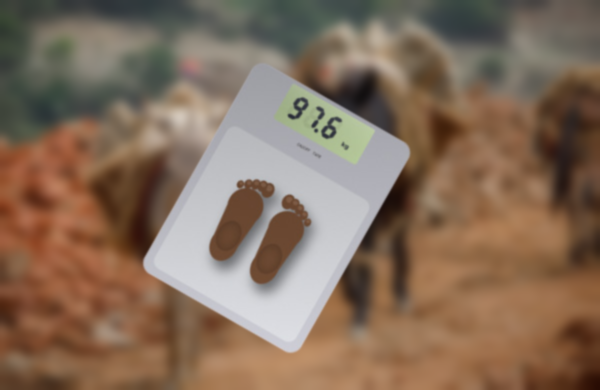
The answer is 97.6 kg
